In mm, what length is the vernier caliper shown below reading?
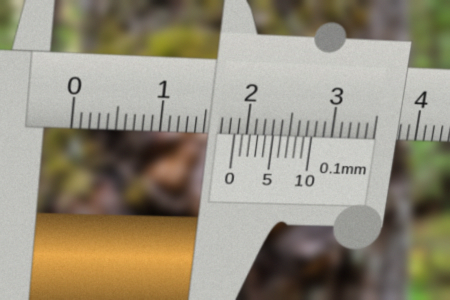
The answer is 18.6 mm
